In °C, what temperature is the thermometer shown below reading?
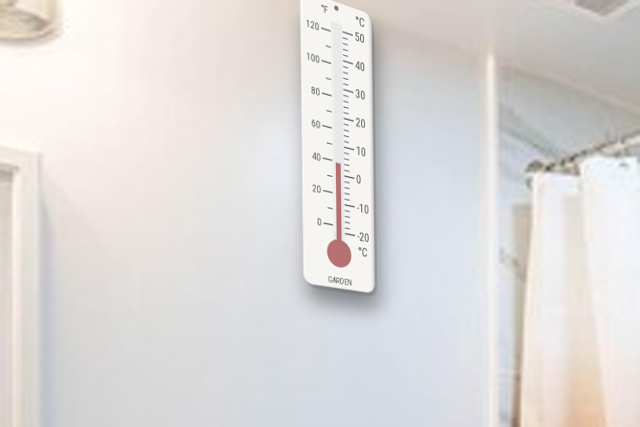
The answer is 4 °C
